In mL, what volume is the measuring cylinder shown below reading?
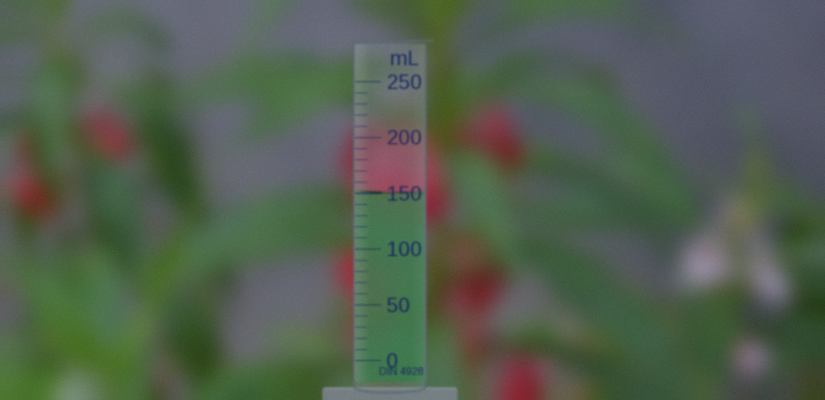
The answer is 150 mL
